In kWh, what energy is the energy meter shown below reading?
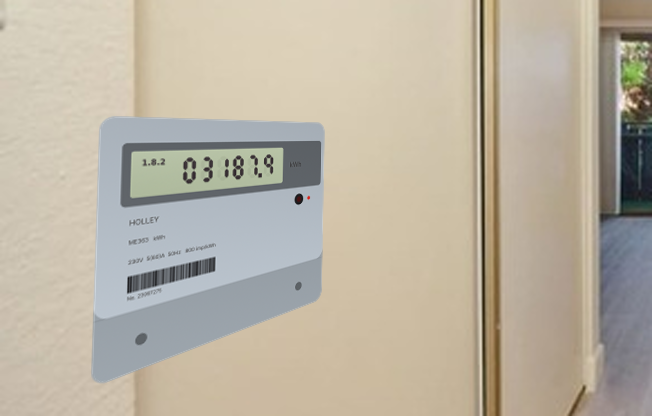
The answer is 3187.9 kWh
